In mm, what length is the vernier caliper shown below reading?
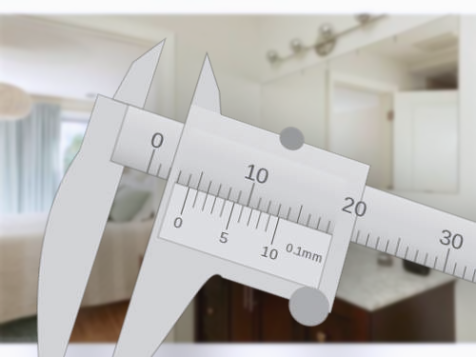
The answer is 4.2 mm
